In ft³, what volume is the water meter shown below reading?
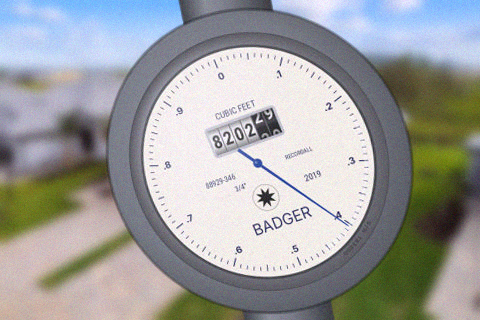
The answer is 820229.40 ft³
